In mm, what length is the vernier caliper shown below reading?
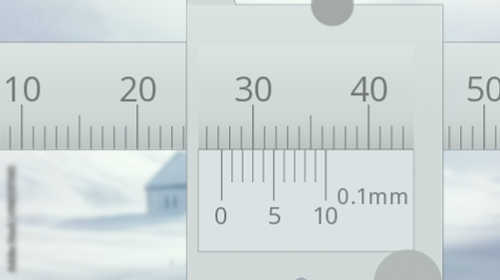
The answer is 27.3 mm
